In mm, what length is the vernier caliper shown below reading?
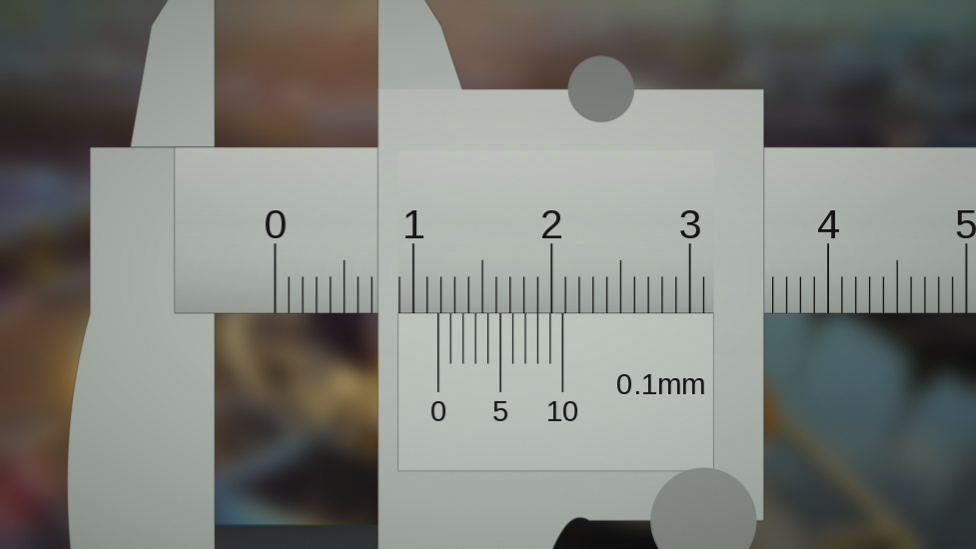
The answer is 11.8 mm
